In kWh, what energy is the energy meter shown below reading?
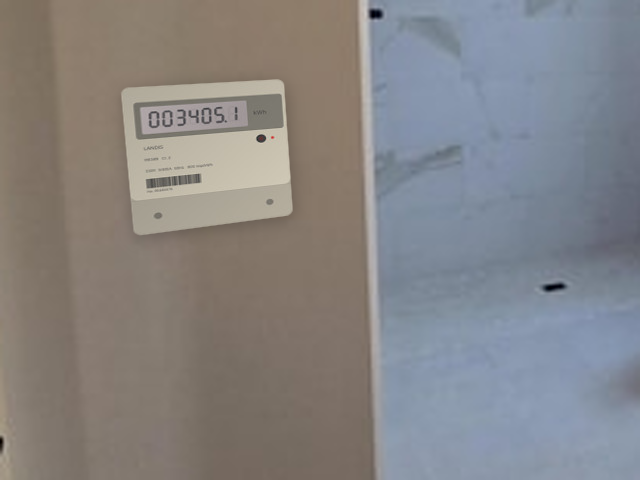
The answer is 3405.1 kWh
